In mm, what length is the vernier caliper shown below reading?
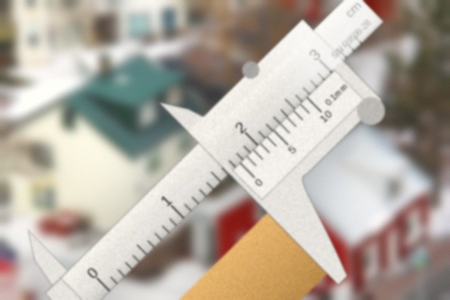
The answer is 17.6 mm
